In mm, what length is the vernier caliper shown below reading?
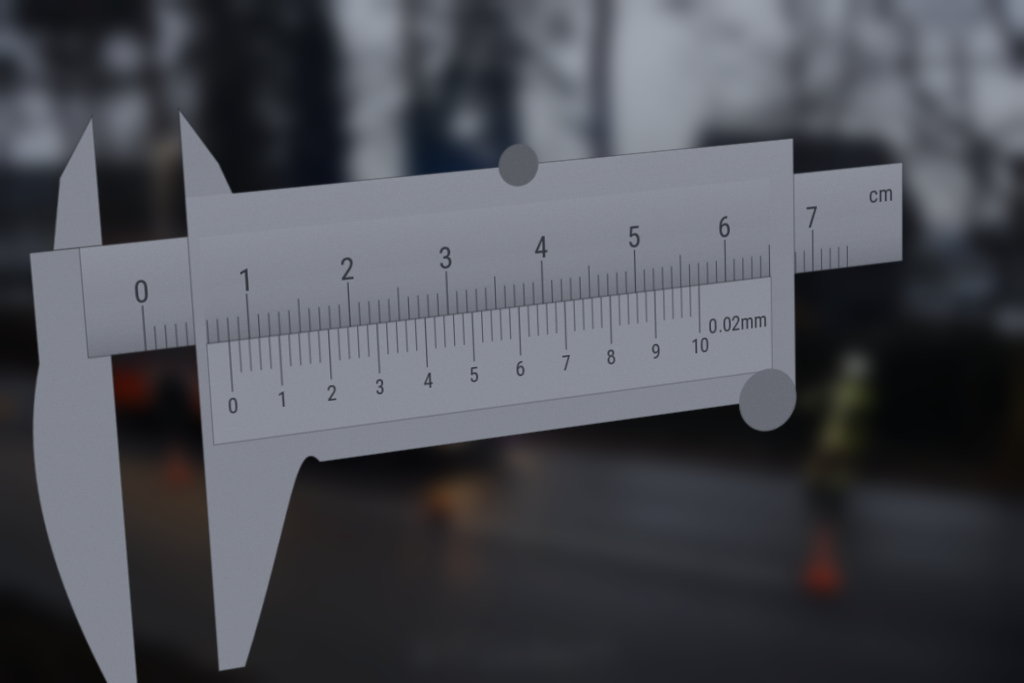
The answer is 8.0 mm
